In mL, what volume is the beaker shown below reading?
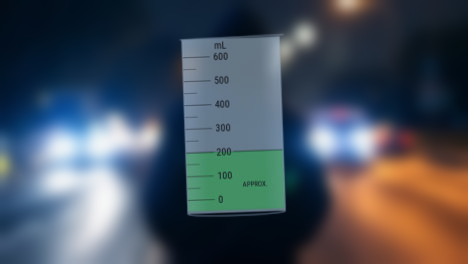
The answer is 200 mL
